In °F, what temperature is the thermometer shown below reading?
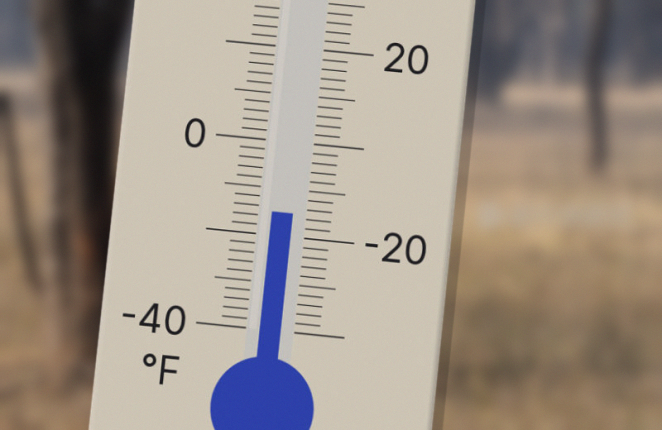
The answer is -15 °F
